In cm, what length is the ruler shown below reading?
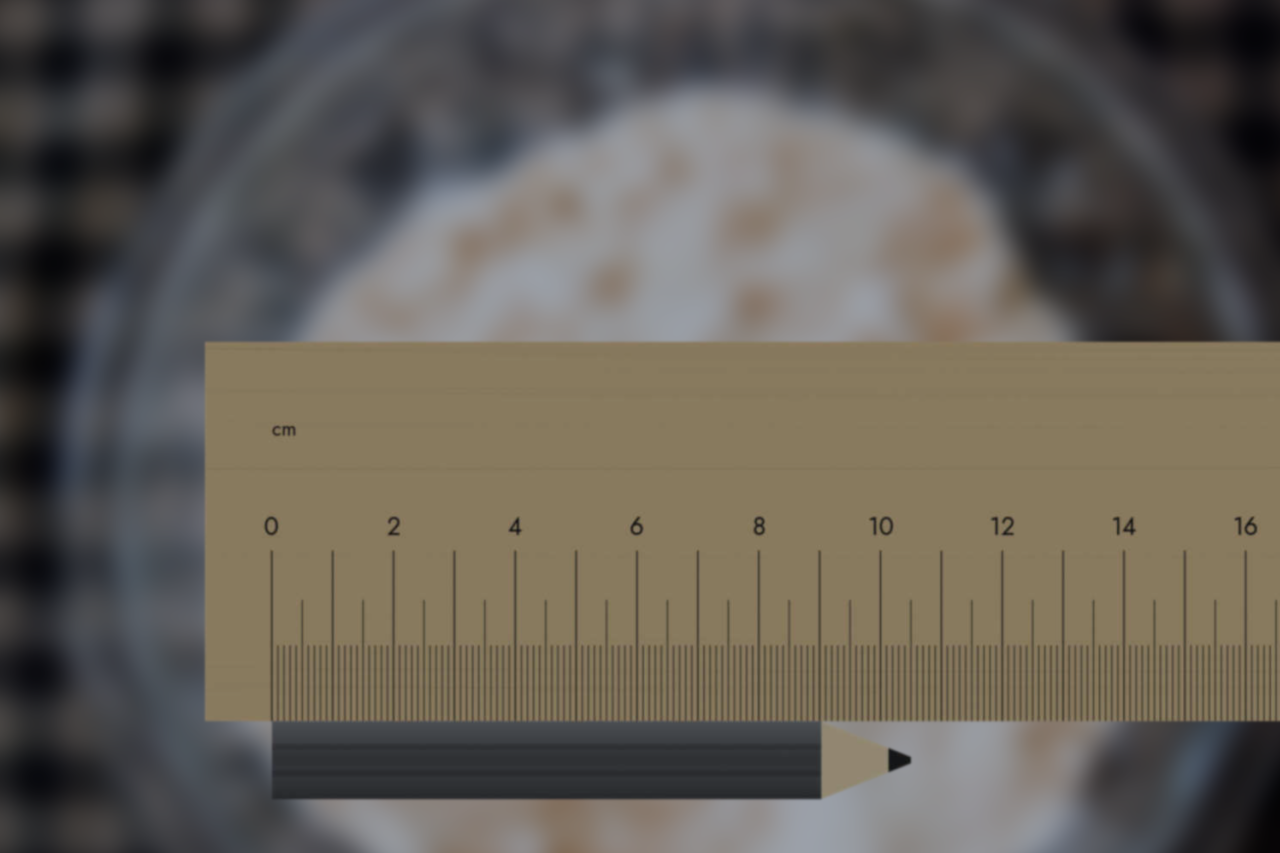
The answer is 10.5 cm
